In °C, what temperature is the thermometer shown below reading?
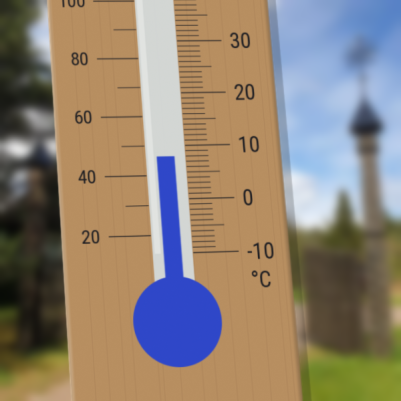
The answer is 8 °C
